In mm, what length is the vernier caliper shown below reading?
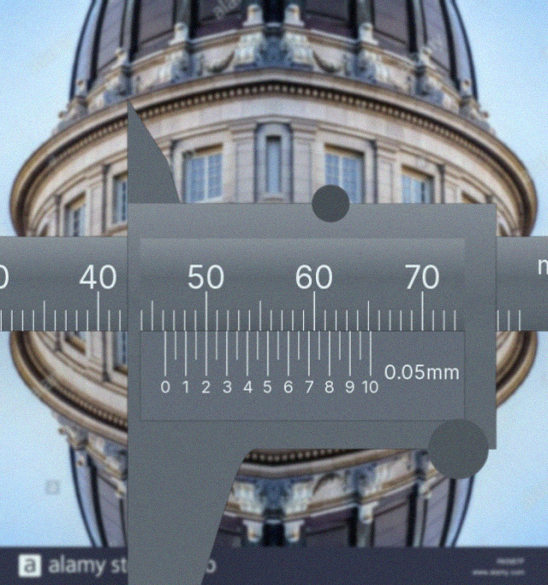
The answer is 46.2 mm
